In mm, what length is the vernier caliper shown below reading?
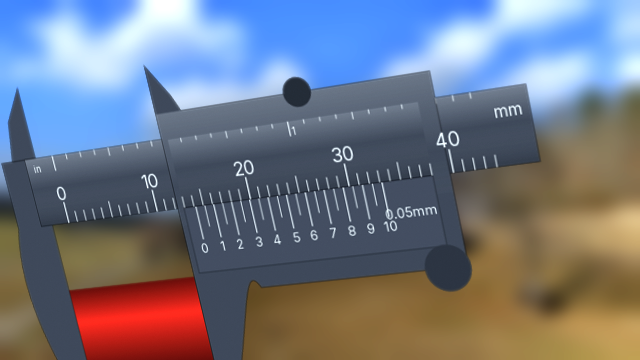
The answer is 14.2 mm
